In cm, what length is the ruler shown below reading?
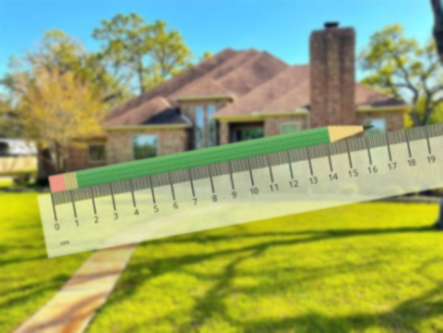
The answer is 16.5 cm
